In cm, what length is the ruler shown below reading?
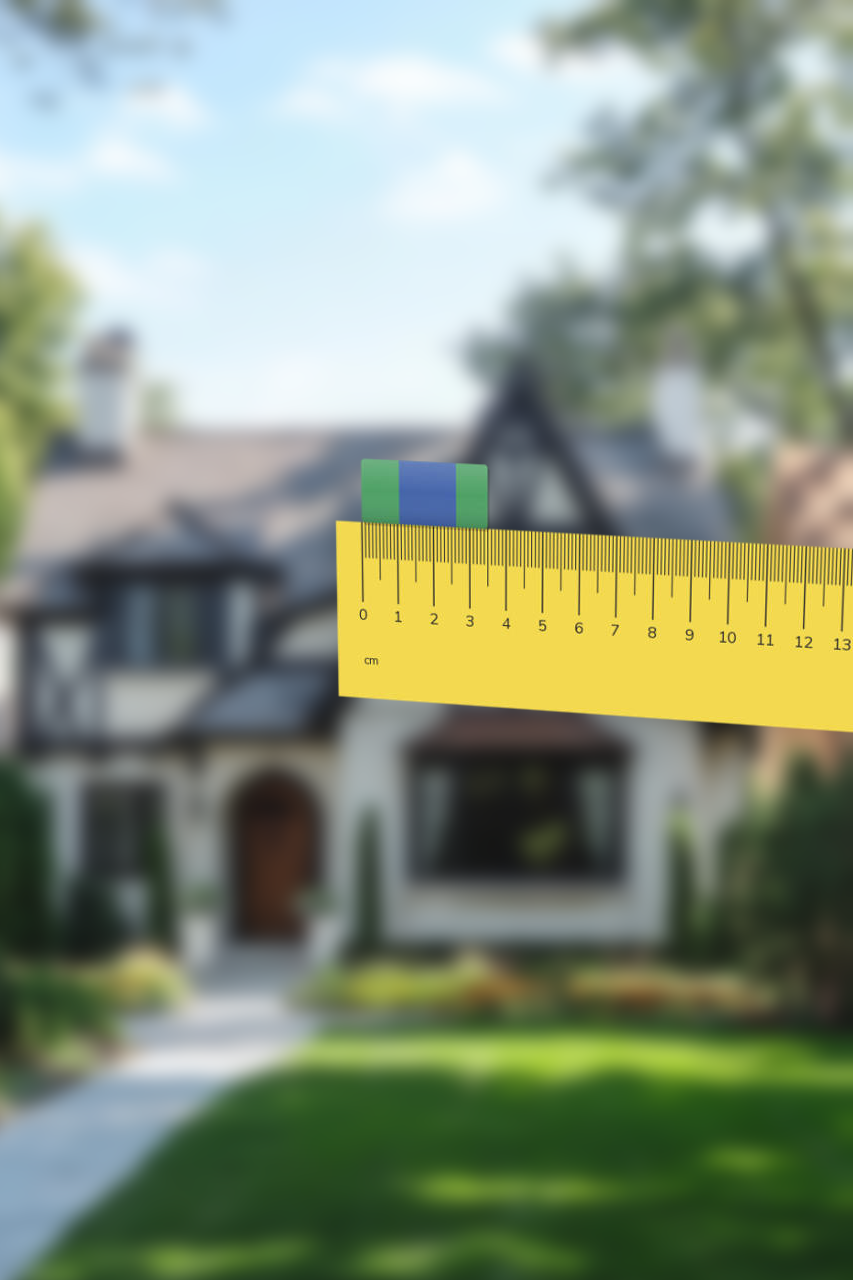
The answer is 3.5 cm
